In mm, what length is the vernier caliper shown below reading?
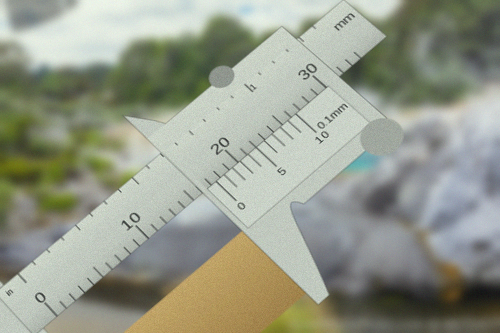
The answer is 17.5 mm
